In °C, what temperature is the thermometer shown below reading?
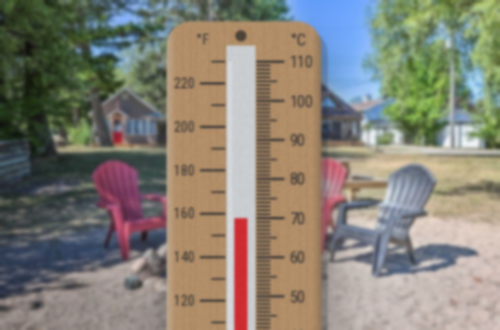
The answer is 70 °C
